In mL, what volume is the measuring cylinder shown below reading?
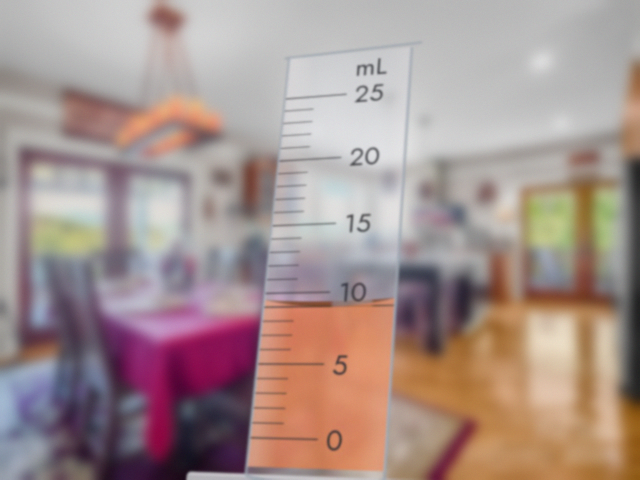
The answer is 9 mL
